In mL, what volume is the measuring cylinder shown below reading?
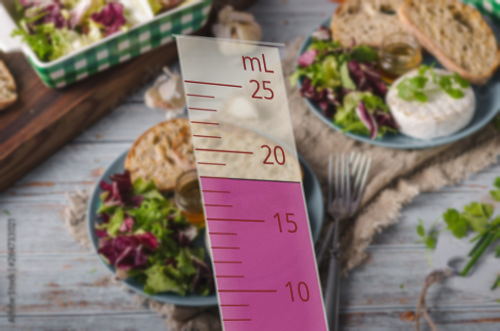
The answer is 18 mL
